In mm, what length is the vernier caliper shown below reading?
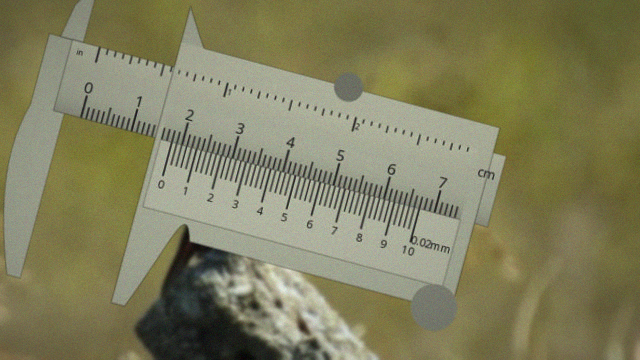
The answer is 18.0 mm
